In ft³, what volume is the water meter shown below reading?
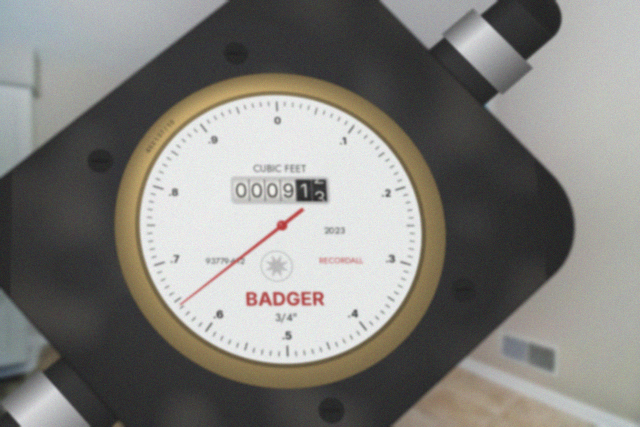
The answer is 912.64 ft³
